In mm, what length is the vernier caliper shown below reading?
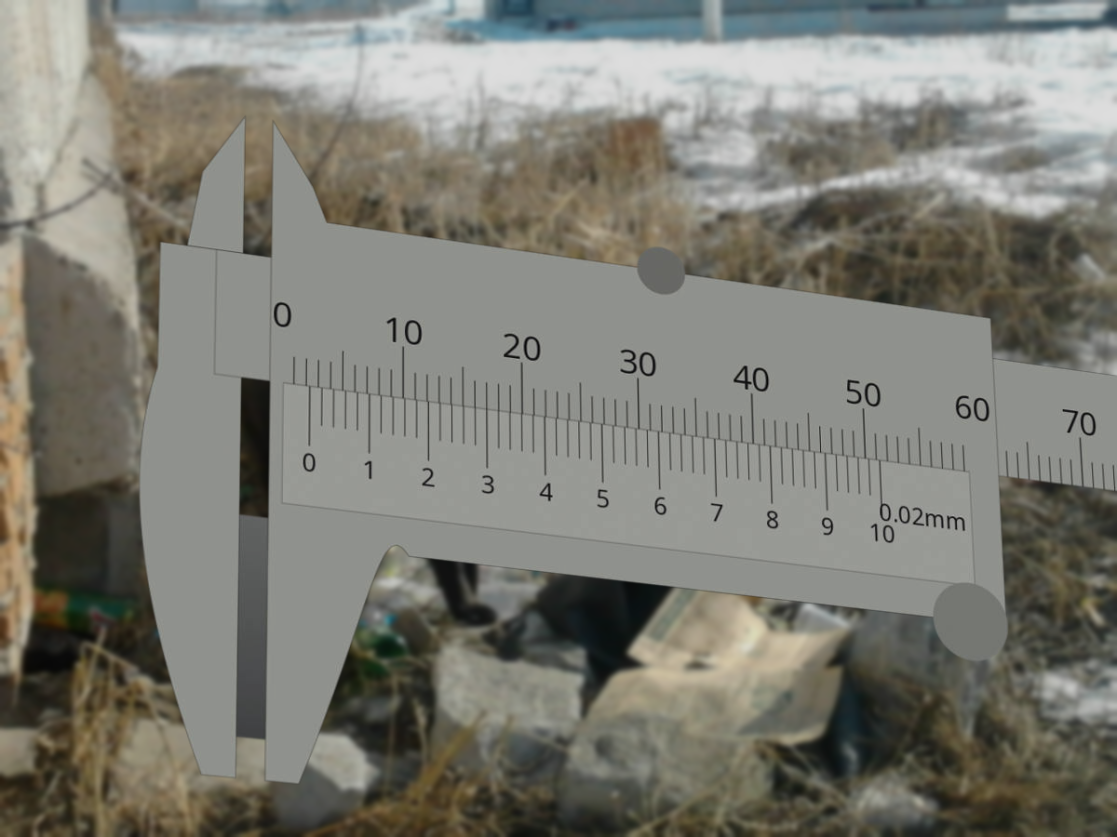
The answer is 2.3 mm
